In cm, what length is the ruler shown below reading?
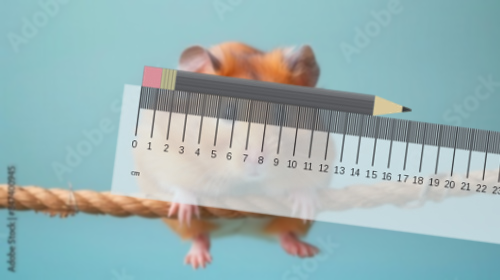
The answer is 17 cm
